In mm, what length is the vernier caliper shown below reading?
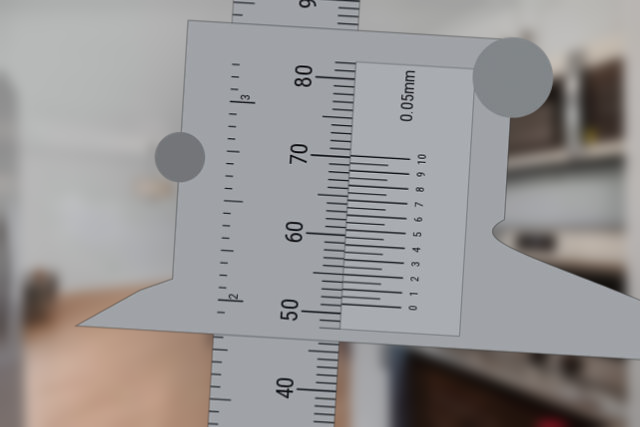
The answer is 51.2 mm
